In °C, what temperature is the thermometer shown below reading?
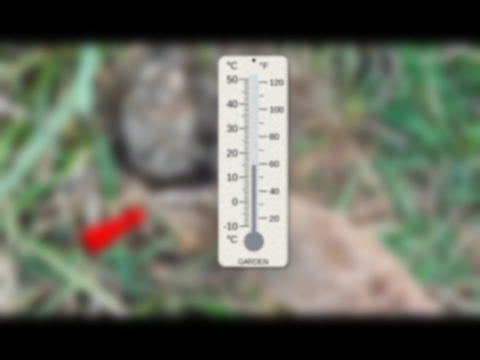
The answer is 15 °C
